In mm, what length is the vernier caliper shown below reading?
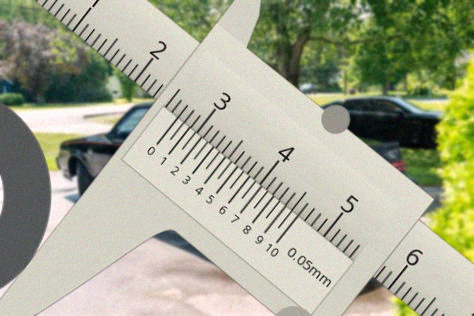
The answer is 27.0 mm
